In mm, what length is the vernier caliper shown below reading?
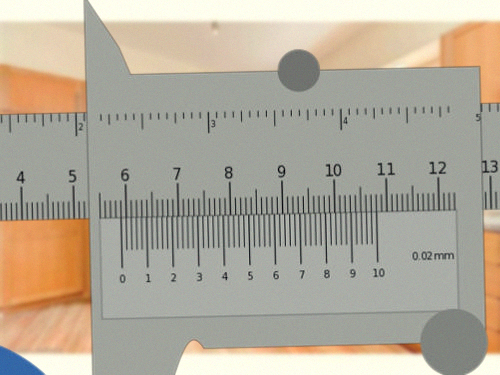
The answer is 59.0 mm
